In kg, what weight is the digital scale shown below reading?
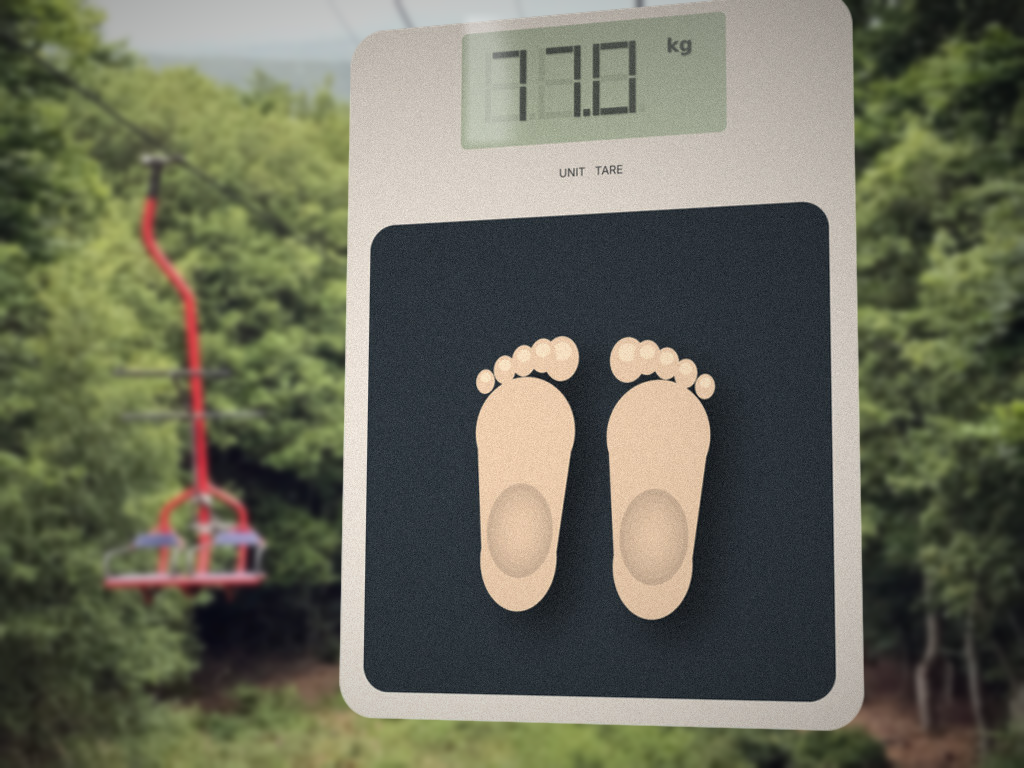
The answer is 77.0 kg
